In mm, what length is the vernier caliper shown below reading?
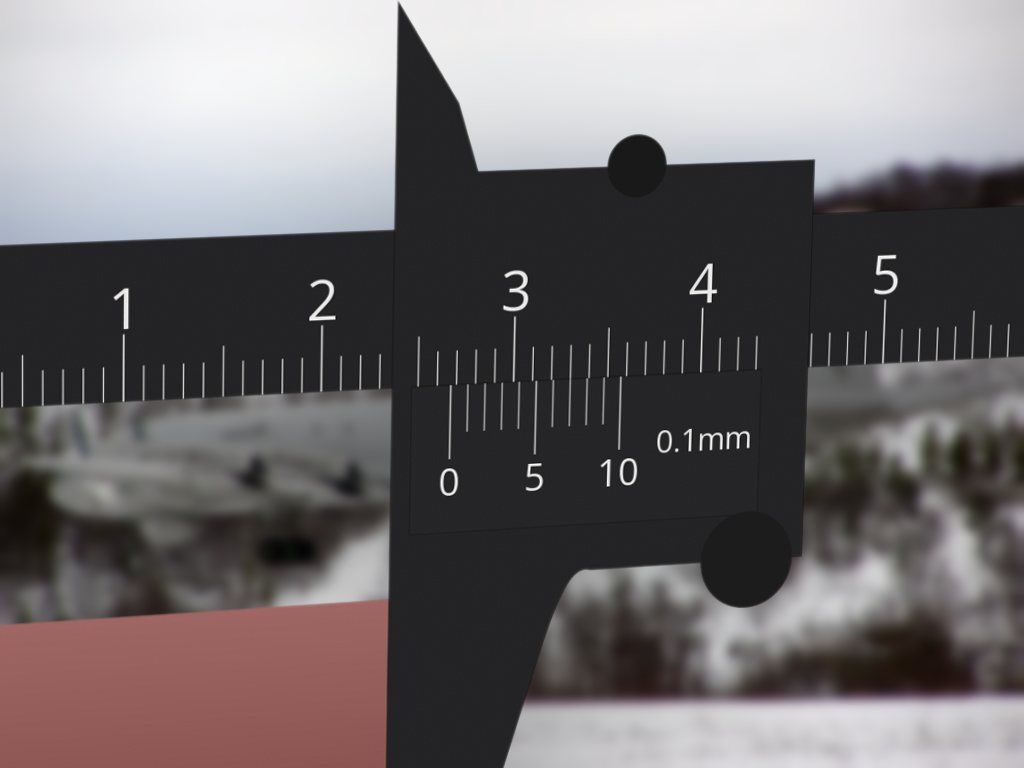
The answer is 26.7 mm
